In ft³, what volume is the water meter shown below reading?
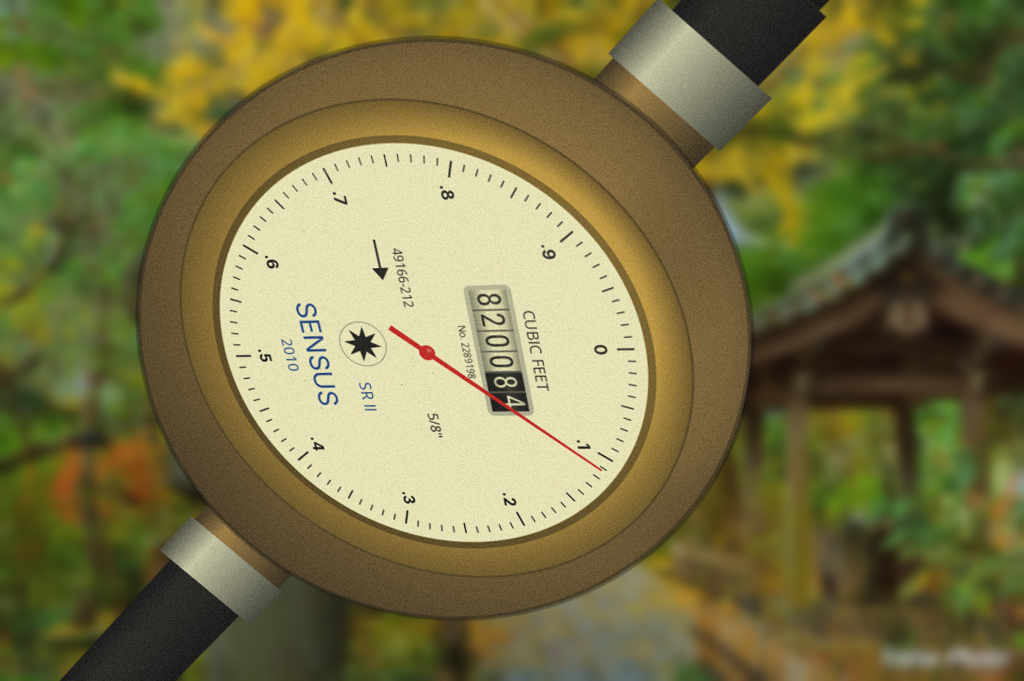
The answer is 820084.11 ft³
